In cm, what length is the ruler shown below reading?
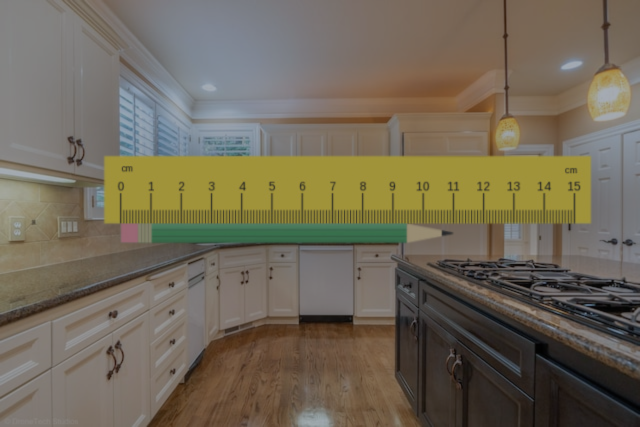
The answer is 11 cm
